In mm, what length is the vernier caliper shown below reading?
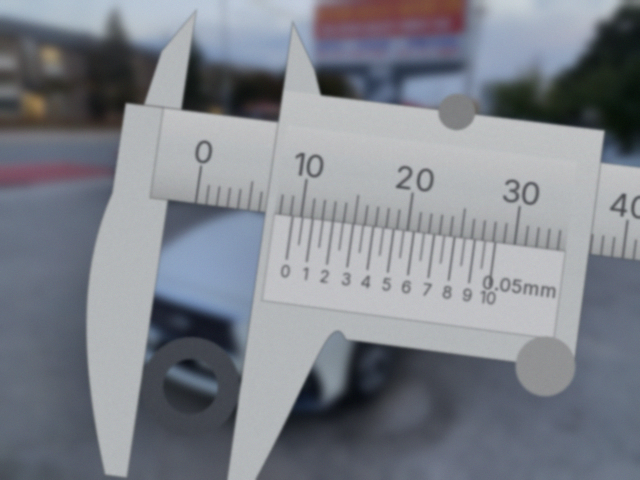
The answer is 9.2 mm
